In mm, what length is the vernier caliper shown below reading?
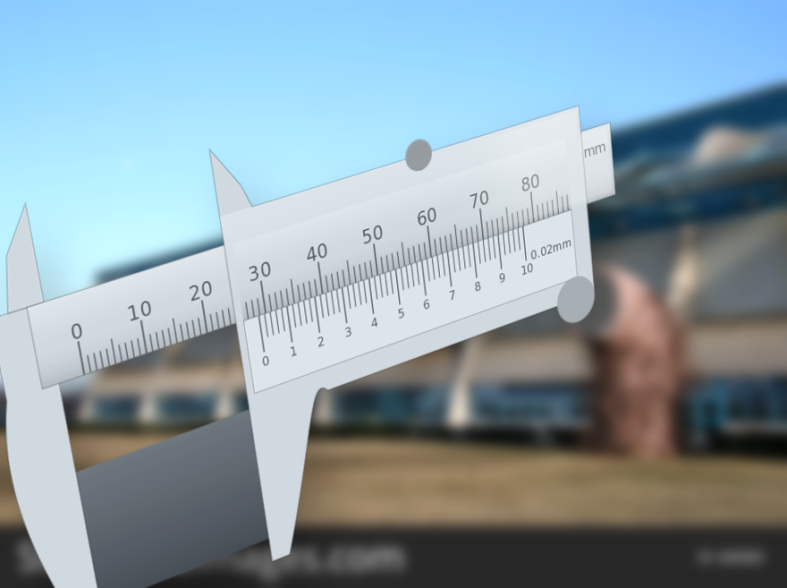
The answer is 28.8 mm
